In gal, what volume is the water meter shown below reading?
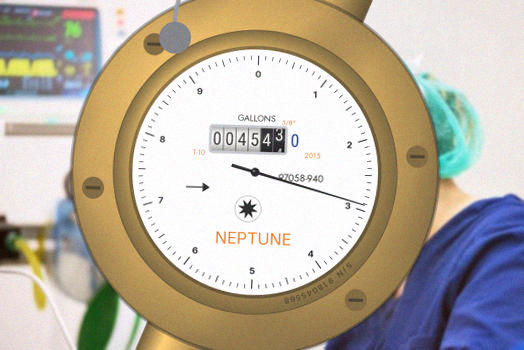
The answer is 45432.9 gal
